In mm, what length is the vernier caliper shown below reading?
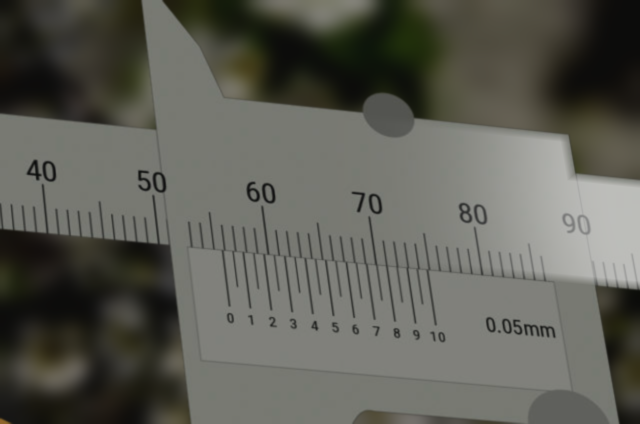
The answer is 55.8 mm
